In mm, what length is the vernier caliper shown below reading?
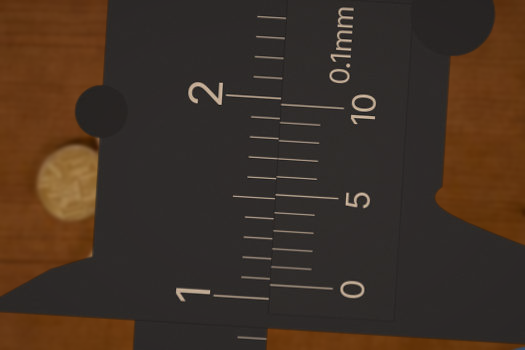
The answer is 10.7 mm
